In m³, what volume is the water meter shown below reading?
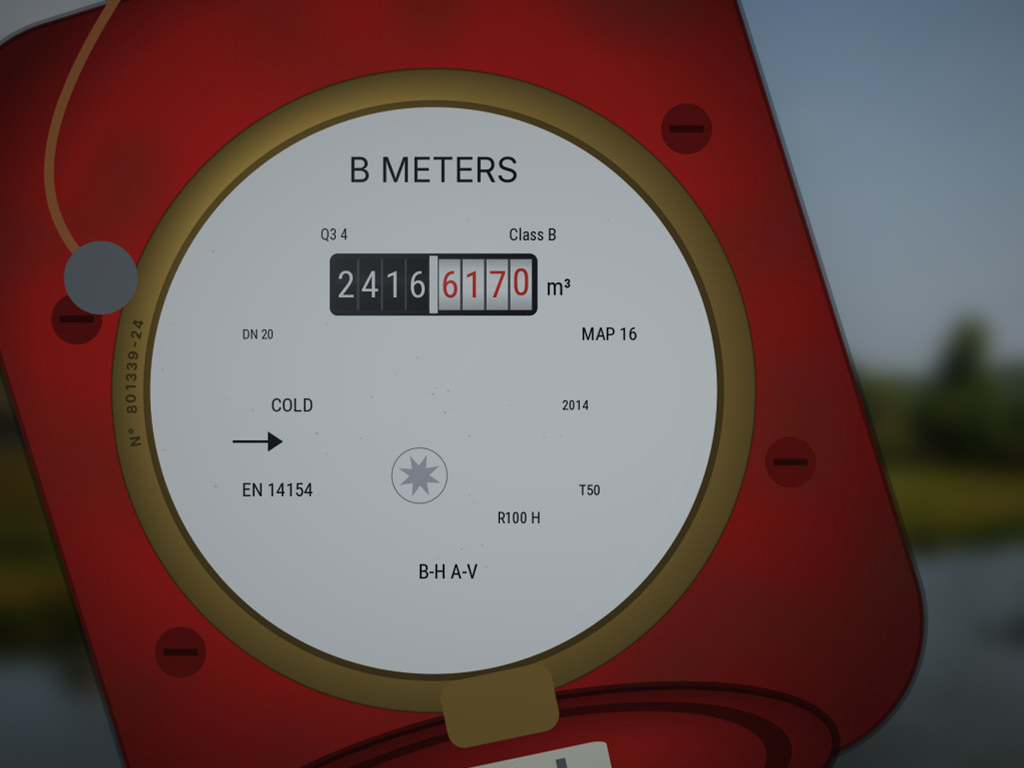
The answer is 2416.6170 m³
